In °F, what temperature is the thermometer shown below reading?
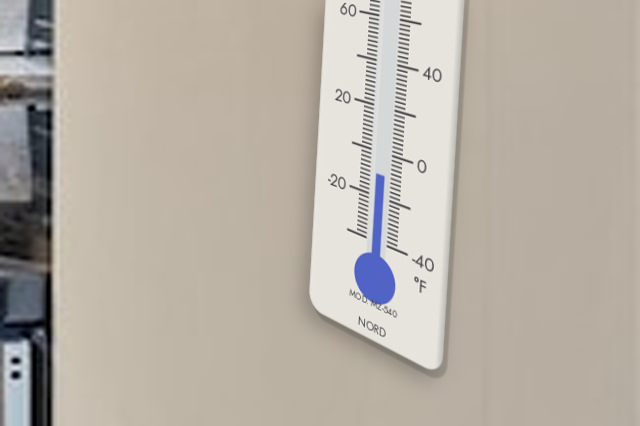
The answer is -10 °F
